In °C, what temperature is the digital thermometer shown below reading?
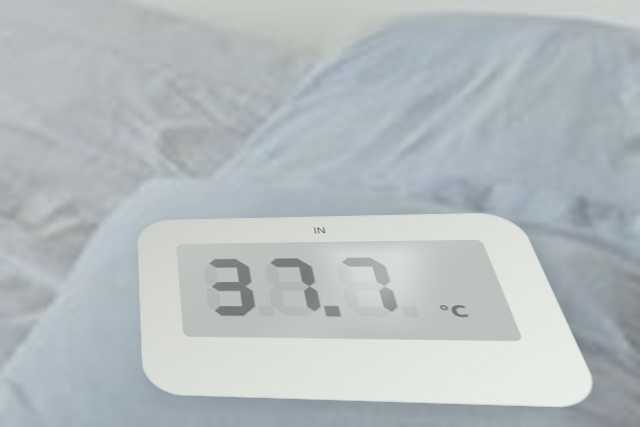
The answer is 37.7 °C
